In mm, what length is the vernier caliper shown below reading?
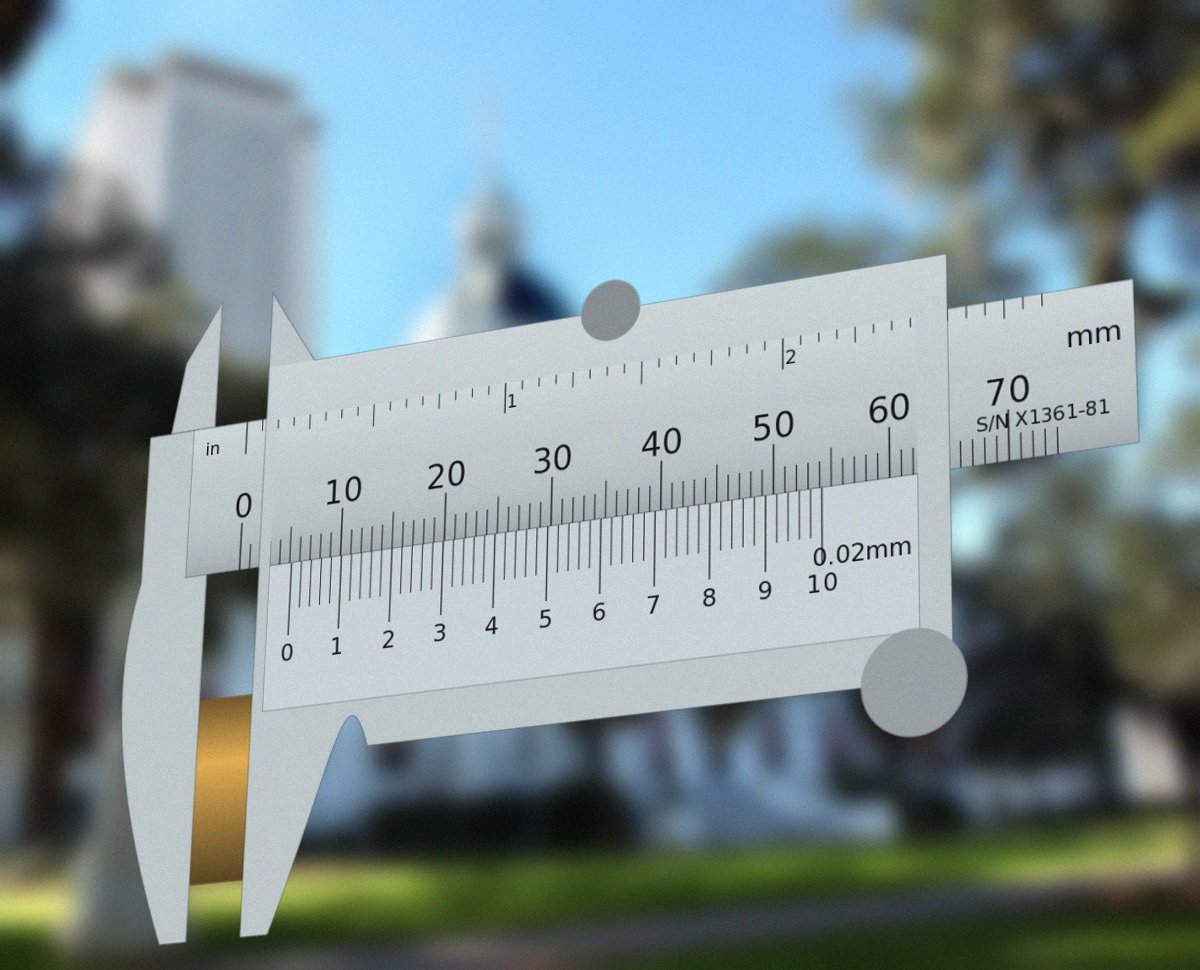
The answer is 5.2 mm
